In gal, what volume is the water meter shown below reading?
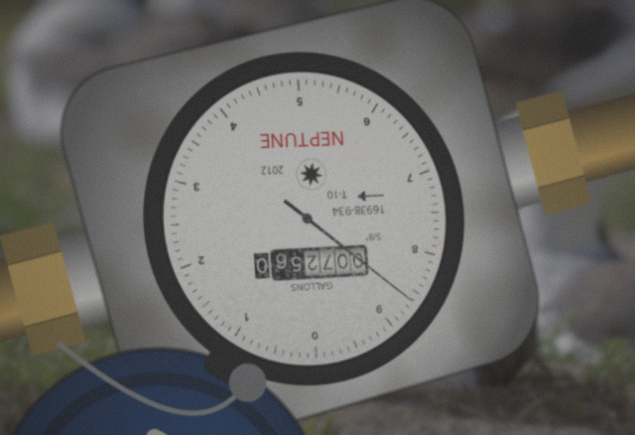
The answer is 72558.6 gal
